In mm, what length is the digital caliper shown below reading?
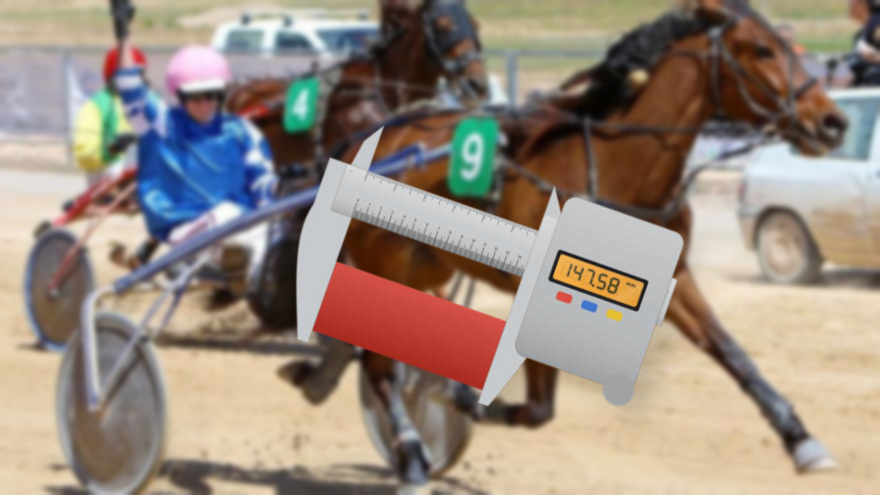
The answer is 147.58 mm
